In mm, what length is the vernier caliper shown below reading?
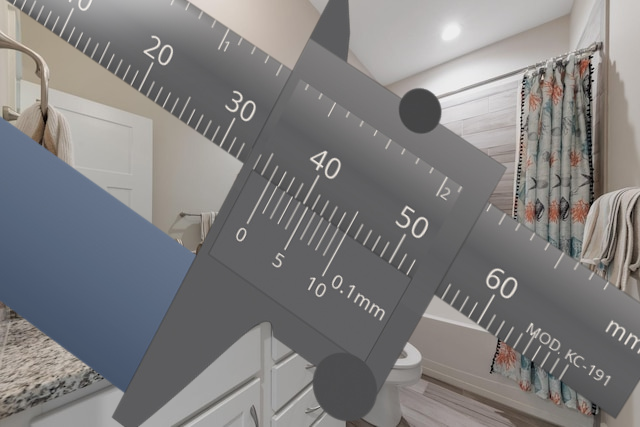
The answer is 36.0 mm
